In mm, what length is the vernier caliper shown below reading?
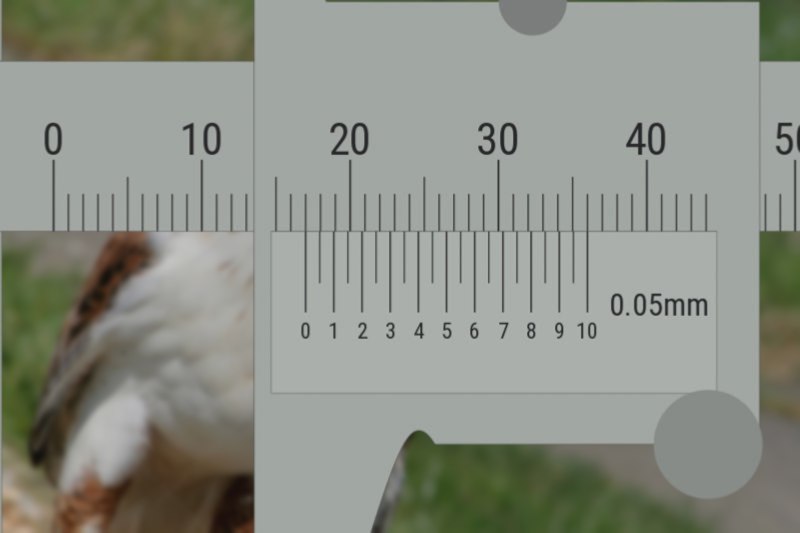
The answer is 17.0 mm
